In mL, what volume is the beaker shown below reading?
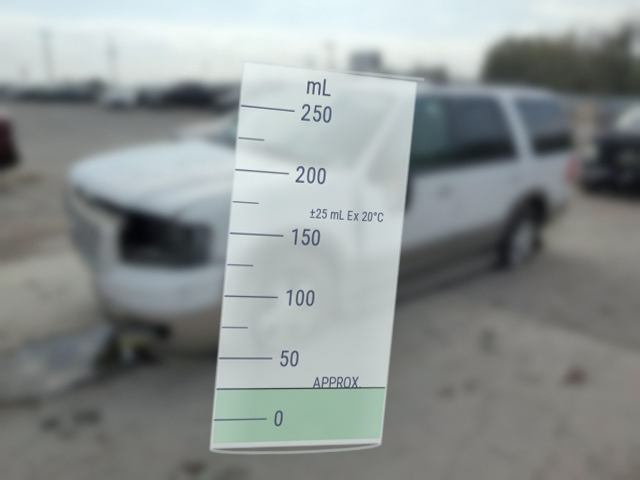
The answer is 25 mL
